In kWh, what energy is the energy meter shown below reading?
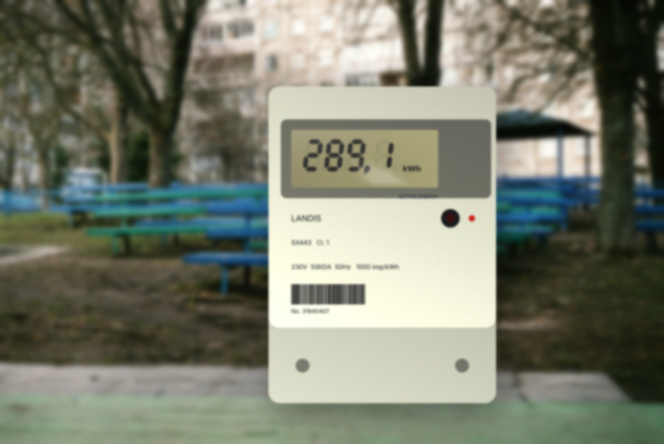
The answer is 289.1 kWh
